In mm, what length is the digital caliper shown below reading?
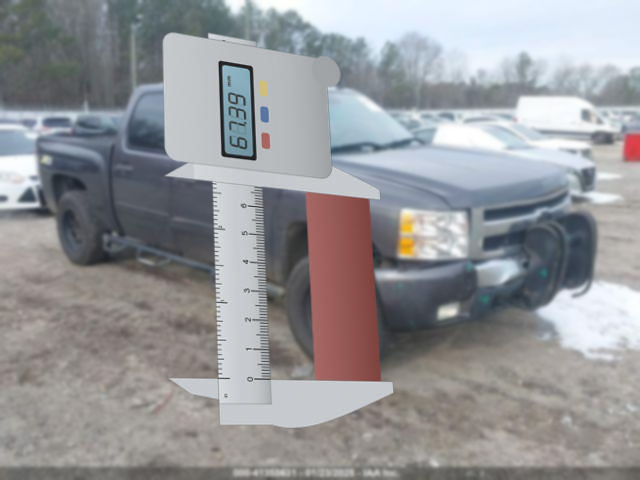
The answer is 67.39 mm
